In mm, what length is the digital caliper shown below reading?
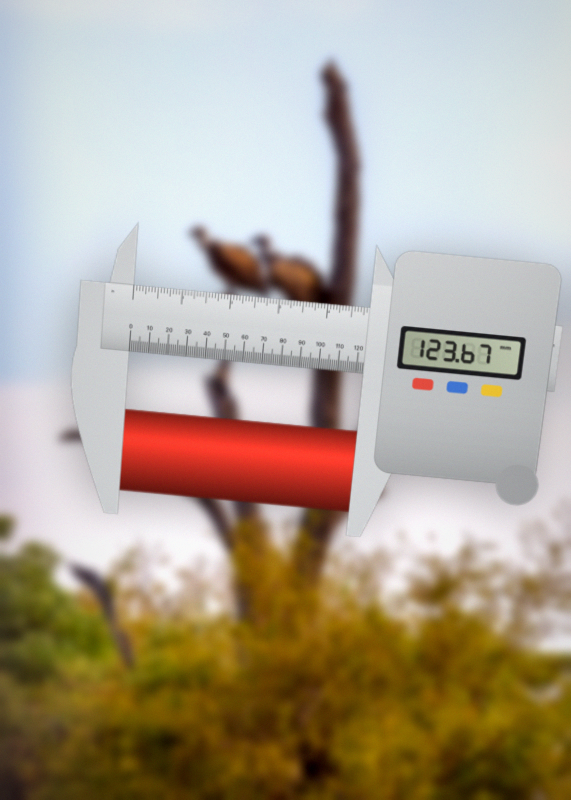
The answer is 123.67 mm
